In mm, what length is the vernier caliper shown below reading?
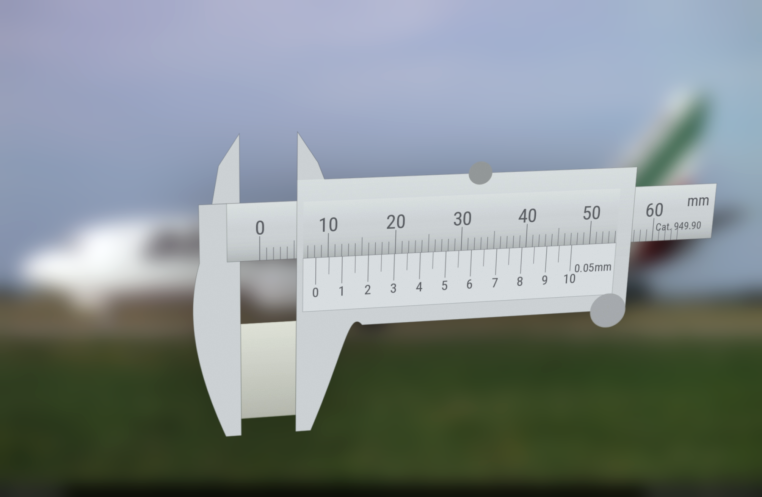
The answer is 8.2 mm
